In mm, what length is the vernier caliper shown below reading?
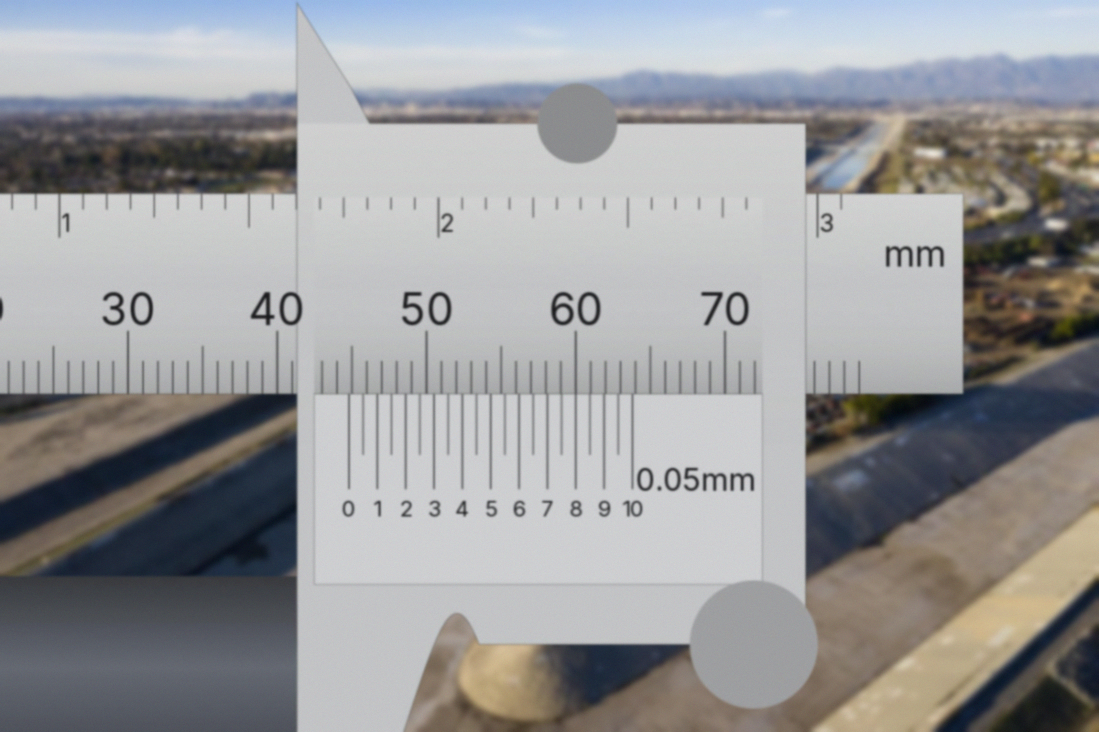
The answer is 44.8 mm
